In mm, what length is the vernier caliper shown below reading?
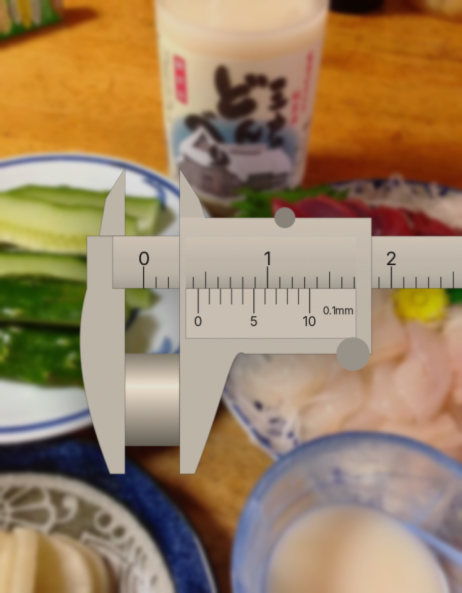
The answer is 4.4 mm
